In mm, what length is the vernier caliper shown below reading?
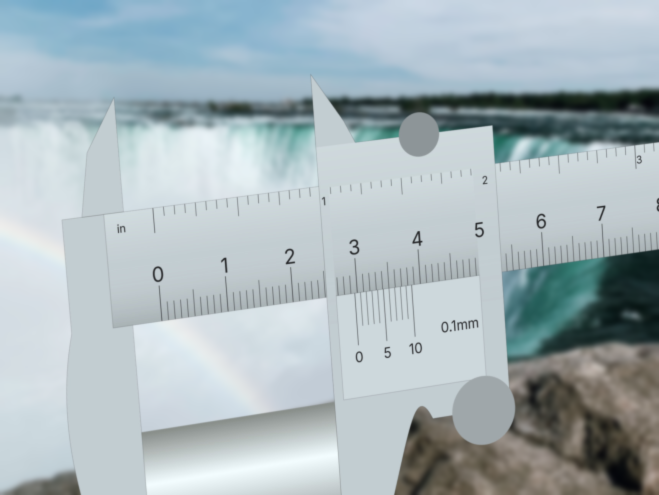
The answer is 29.6 mm
